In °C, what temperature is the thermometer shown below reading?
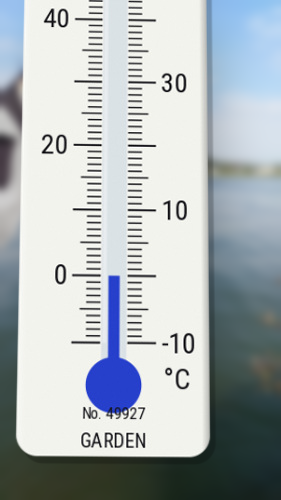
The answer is 0 °C
